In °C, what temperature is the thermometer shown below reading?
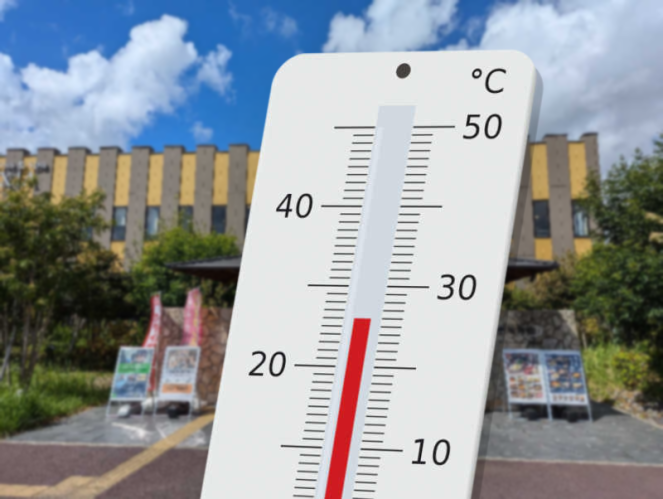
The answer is 26 °C
